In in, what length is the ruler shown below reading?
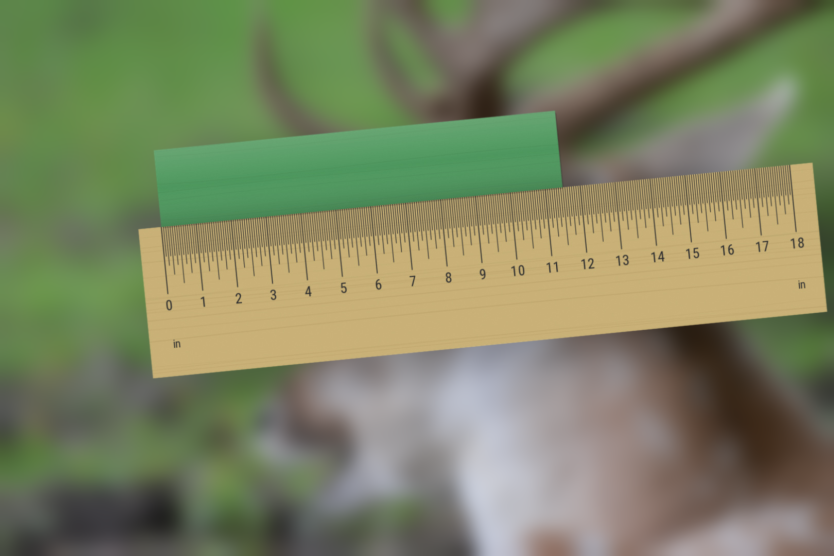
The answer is 11.5 in
